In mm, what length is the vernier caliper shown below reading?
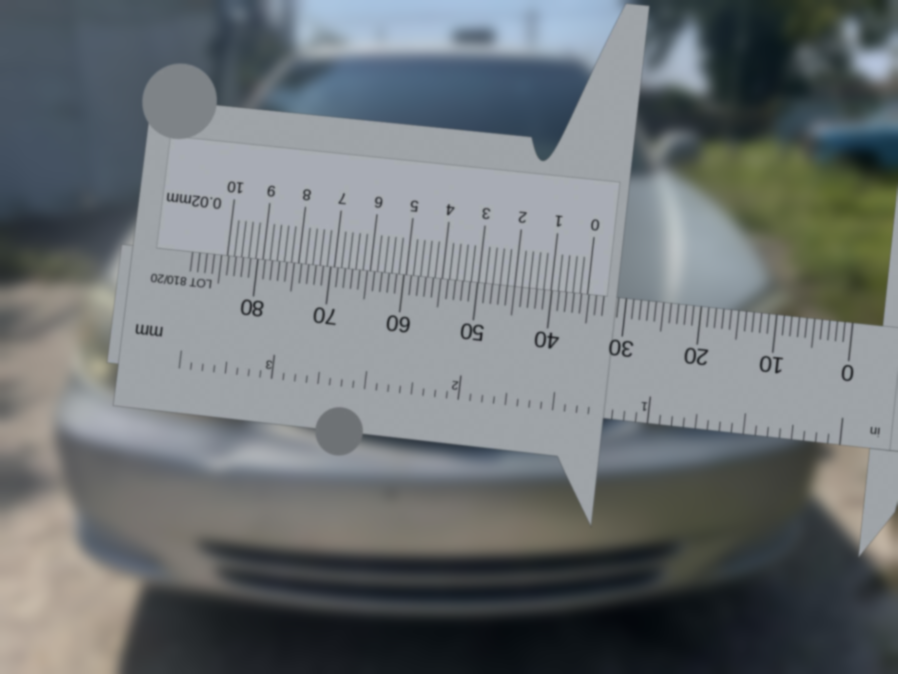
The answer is 35.2 mm
